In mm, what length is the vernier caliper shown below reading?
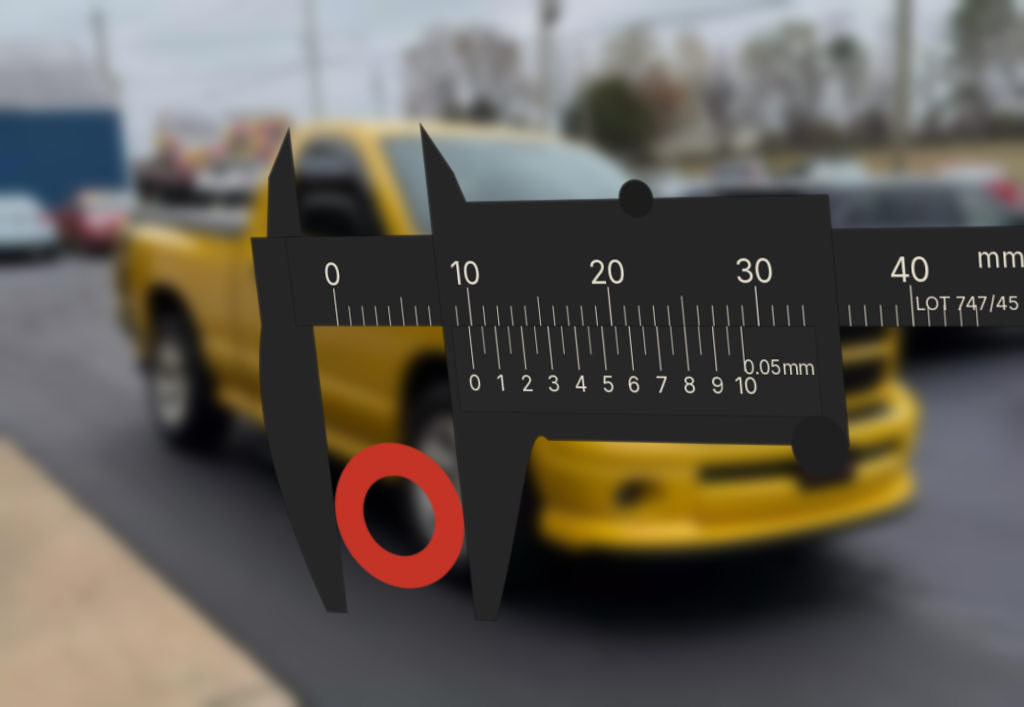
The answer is 9.8 mm
